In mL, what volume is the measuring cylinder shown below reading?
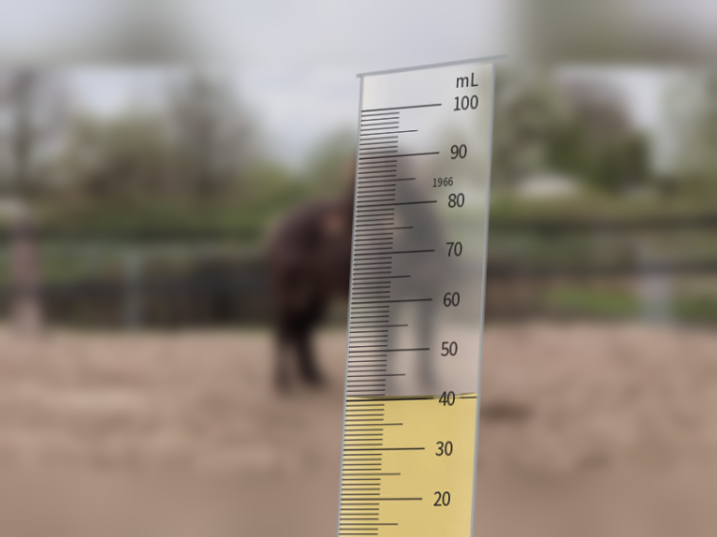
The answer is 40 mL
